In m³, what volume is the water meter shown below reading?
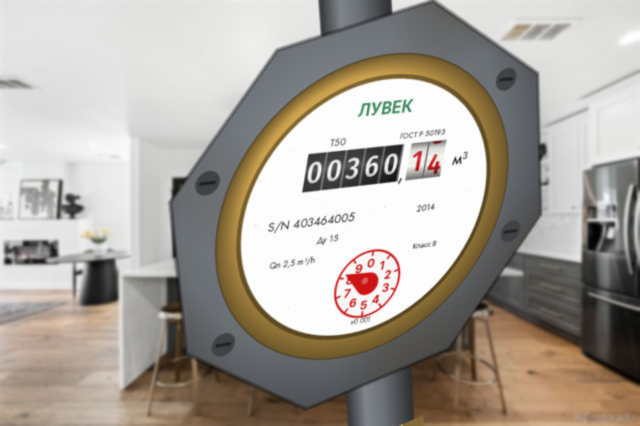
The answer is 360.138 m³
